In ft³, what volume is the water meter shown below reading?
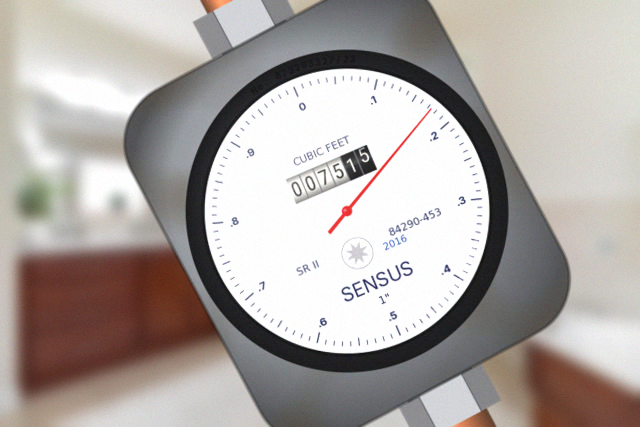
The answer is 7515.17 ft³
